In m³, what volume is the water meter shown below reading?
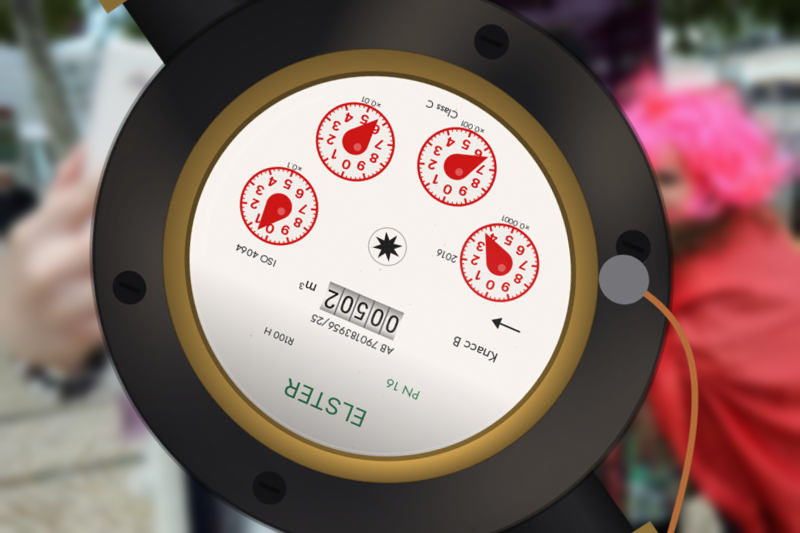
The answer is 502.0563 m³
